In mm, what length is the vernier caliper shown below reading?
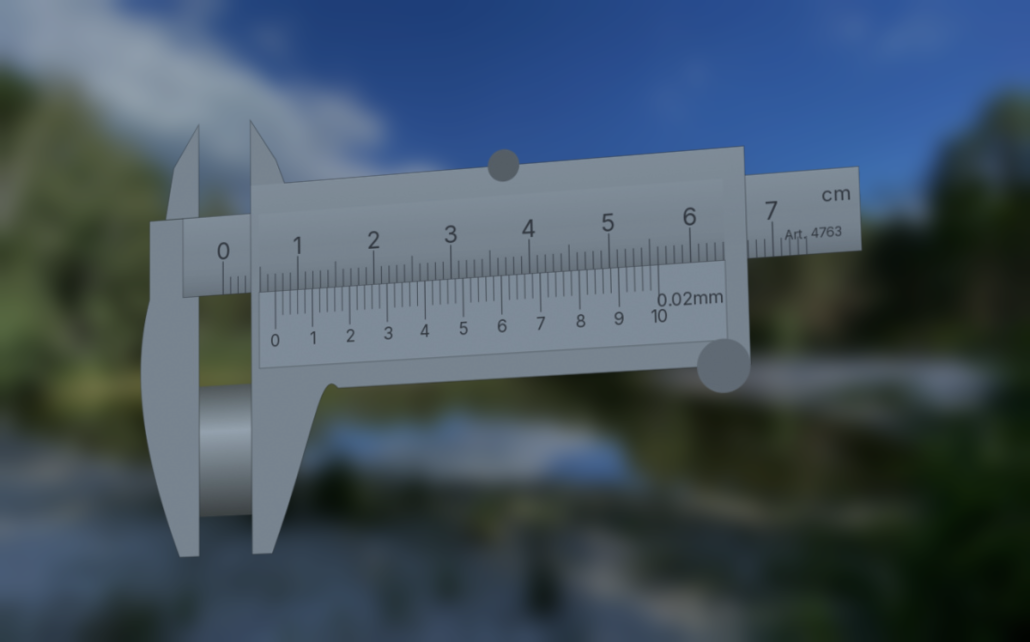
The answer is 7.0 mm
